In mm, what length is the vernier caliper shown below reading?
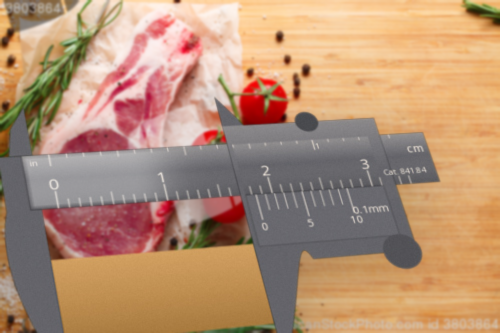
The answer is 18.4 mm
